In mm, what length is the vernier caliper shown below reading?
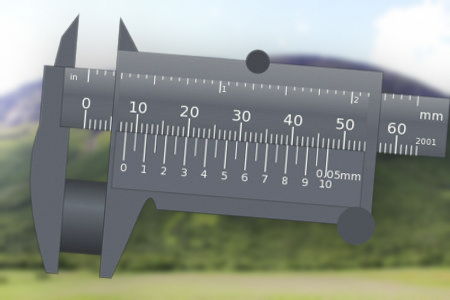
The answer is 8.0 mm
